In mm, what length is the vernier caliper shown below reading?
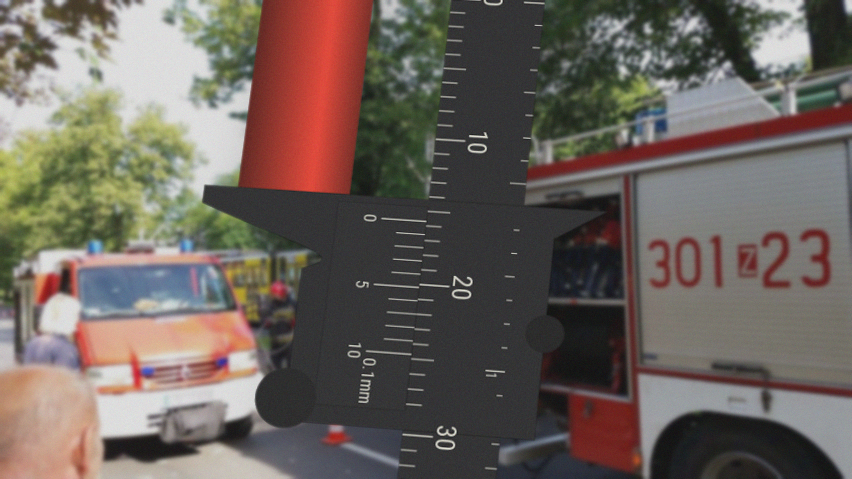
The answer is 15.7 mm
